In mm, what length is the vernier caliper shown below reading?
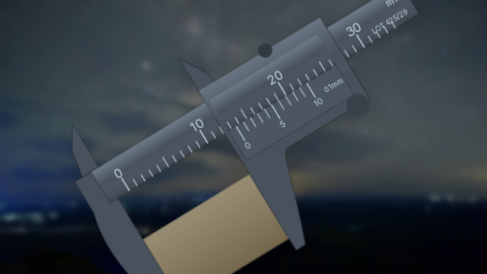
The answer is 13.6 mm
